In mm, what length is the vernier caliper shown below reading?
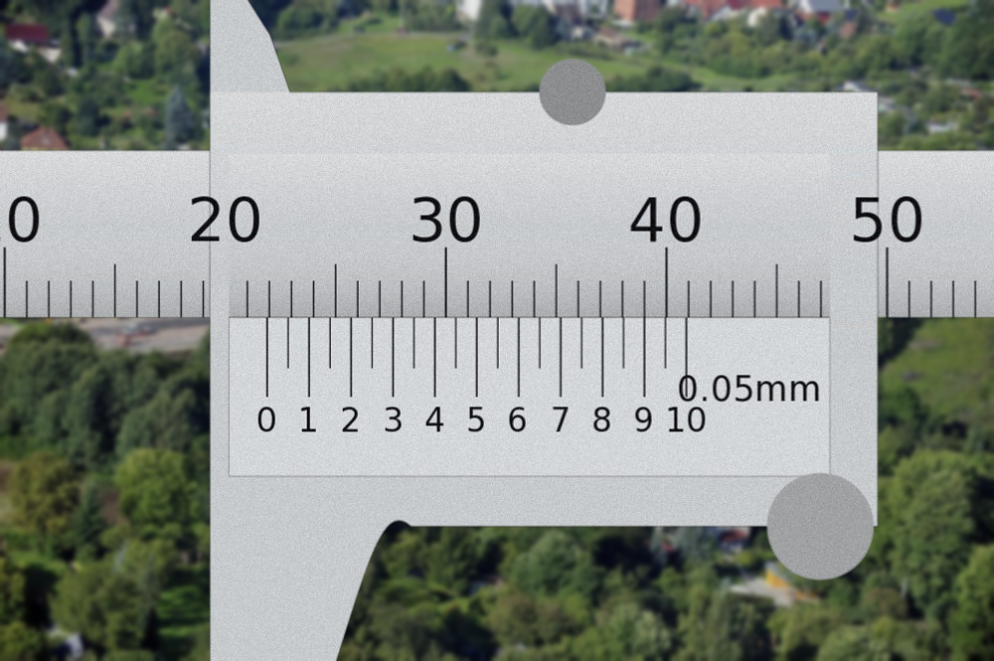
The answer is 21.90 mm
